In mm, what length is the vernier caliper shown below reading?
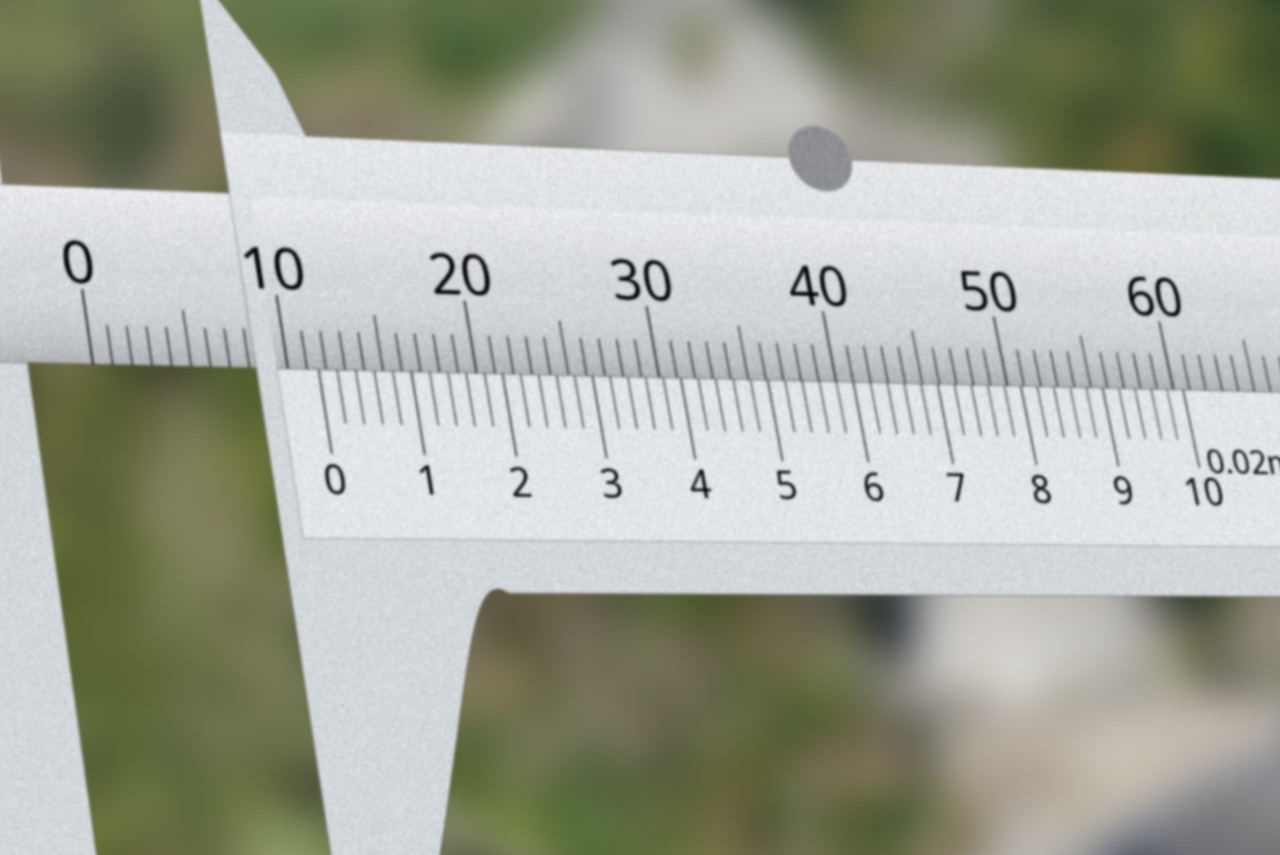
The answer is 11.6 mm
